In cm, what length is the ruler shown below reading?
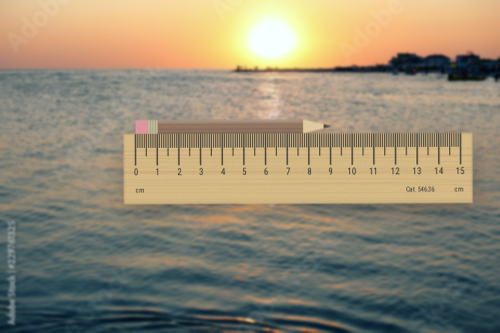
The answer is 9 cm
